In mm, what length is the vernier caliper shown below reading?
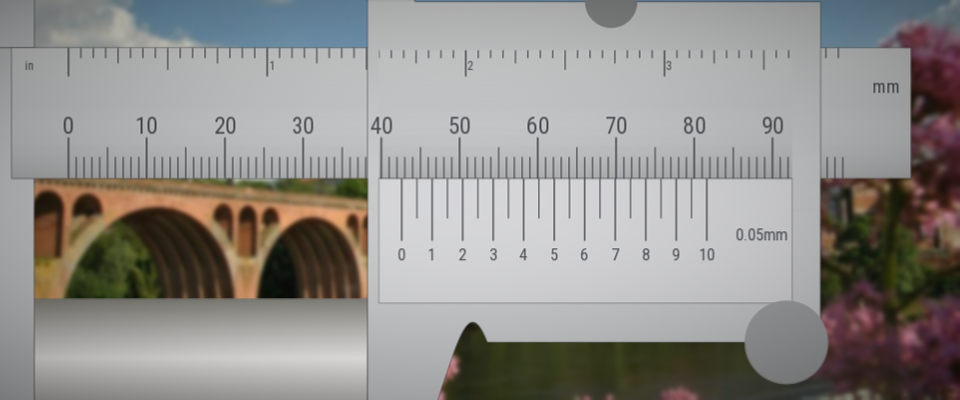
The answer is 42.6 mm
